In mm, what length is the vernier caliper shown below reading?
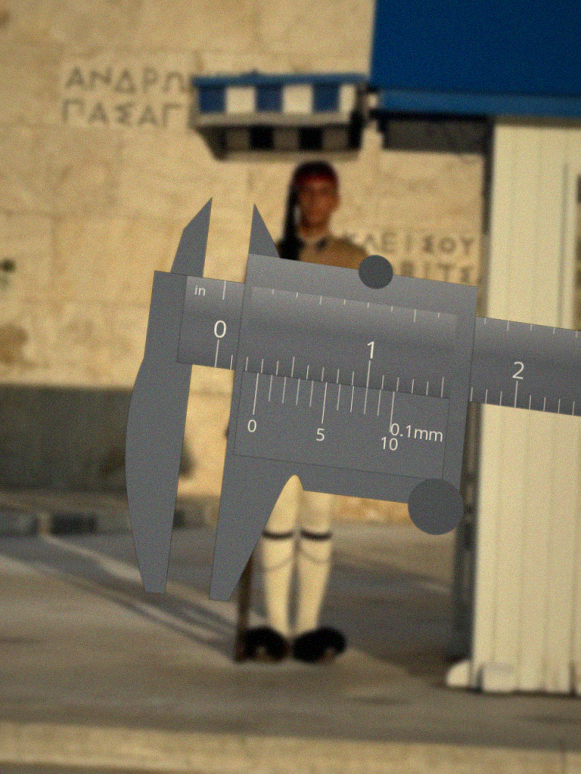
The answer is 2.8 mm
